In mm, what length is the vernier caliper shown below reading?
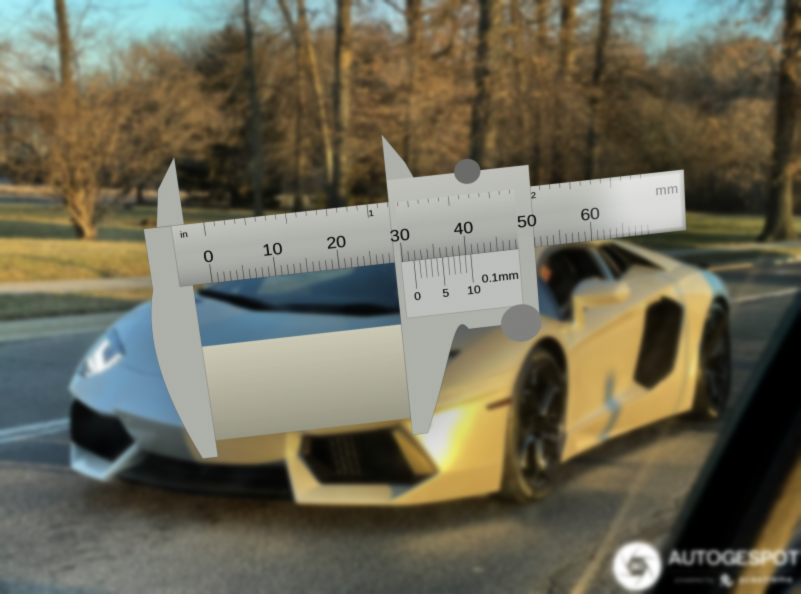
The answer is 31.8 mm
